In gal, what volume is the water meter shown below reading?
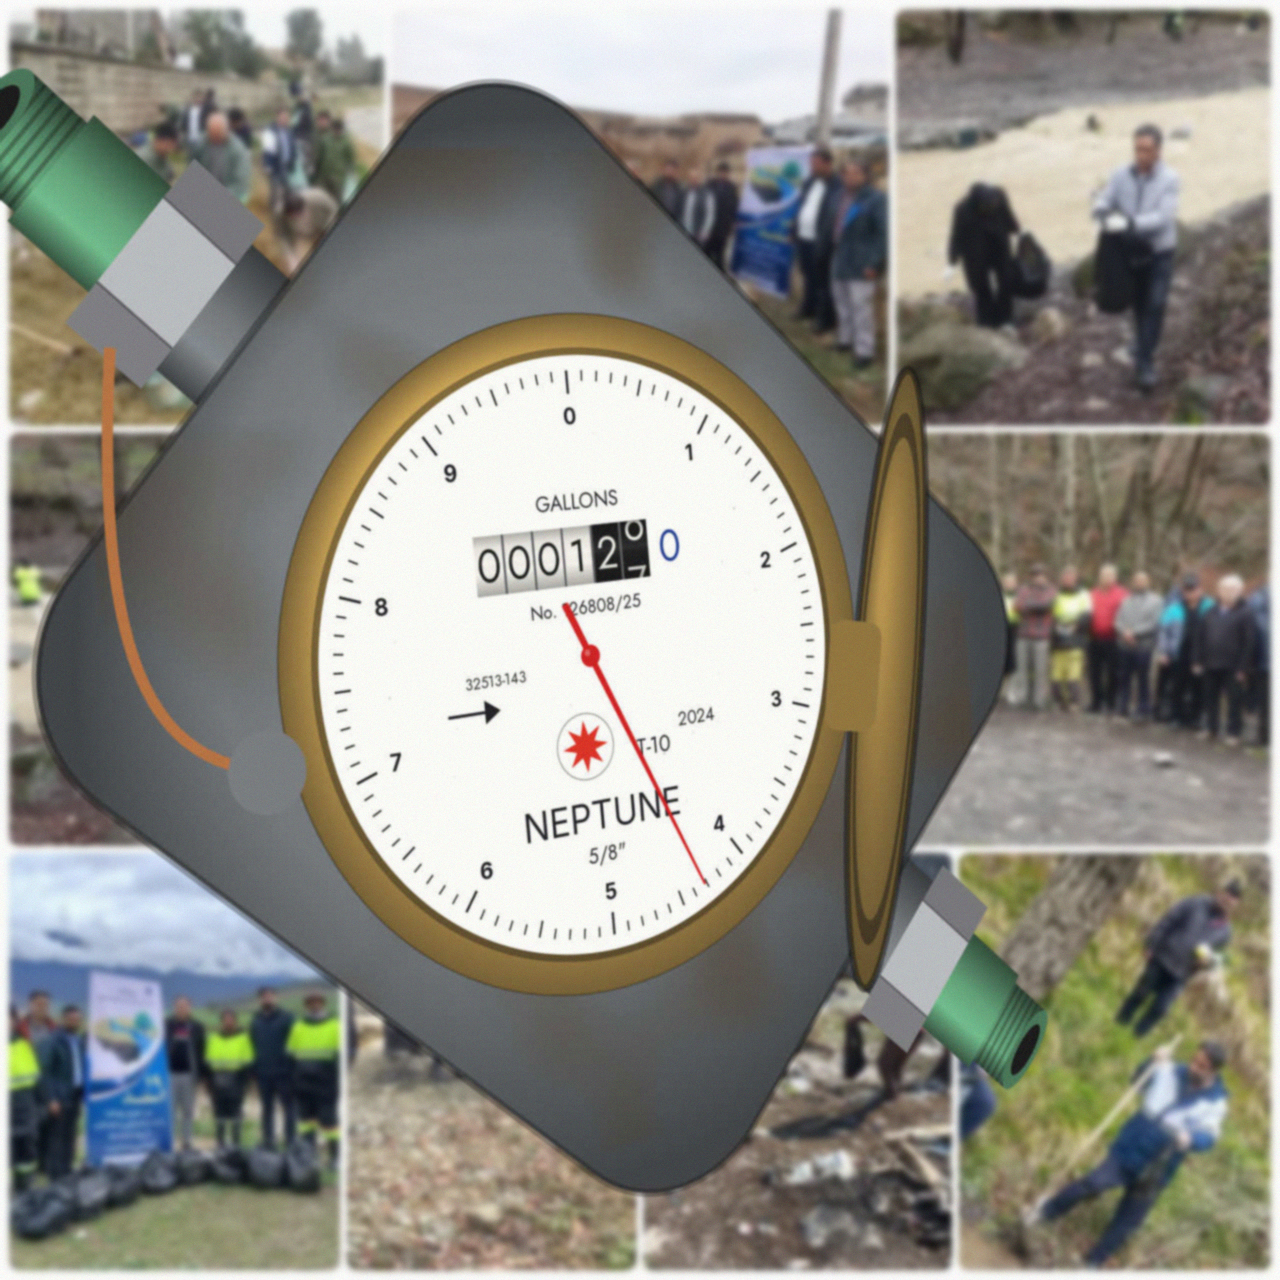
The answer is 1264.3 gal
